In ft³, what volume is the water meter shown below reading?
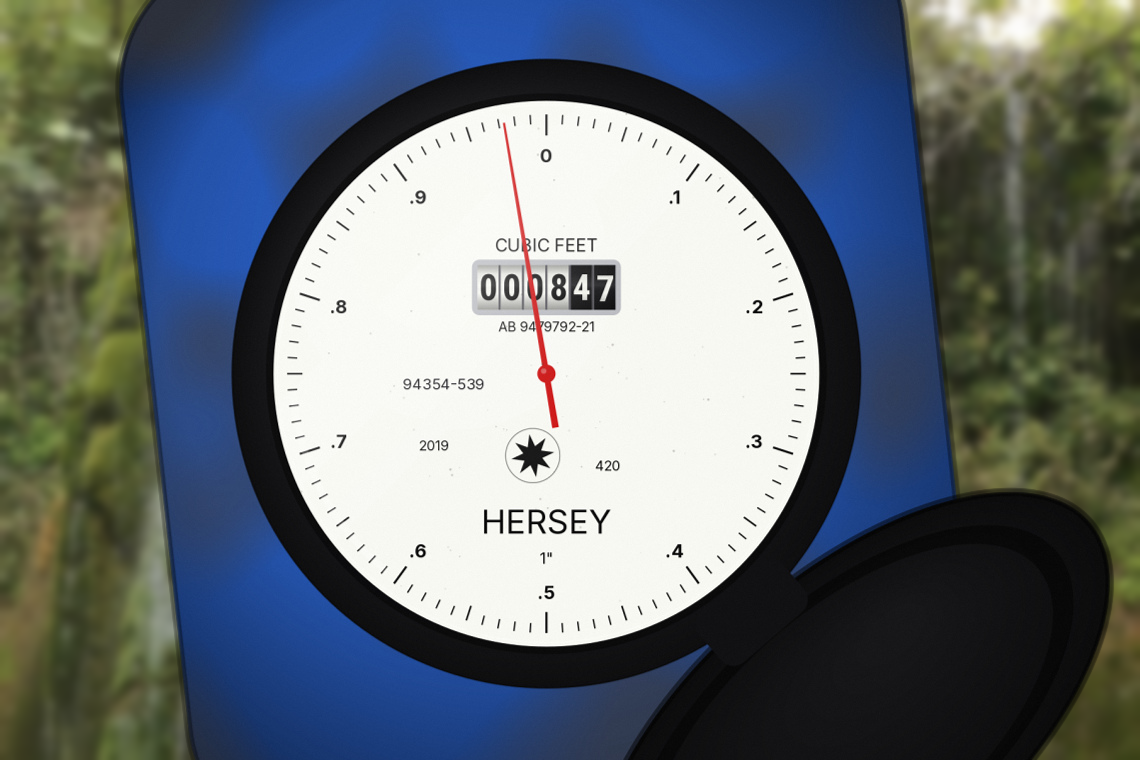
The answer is 846.97 ft³
